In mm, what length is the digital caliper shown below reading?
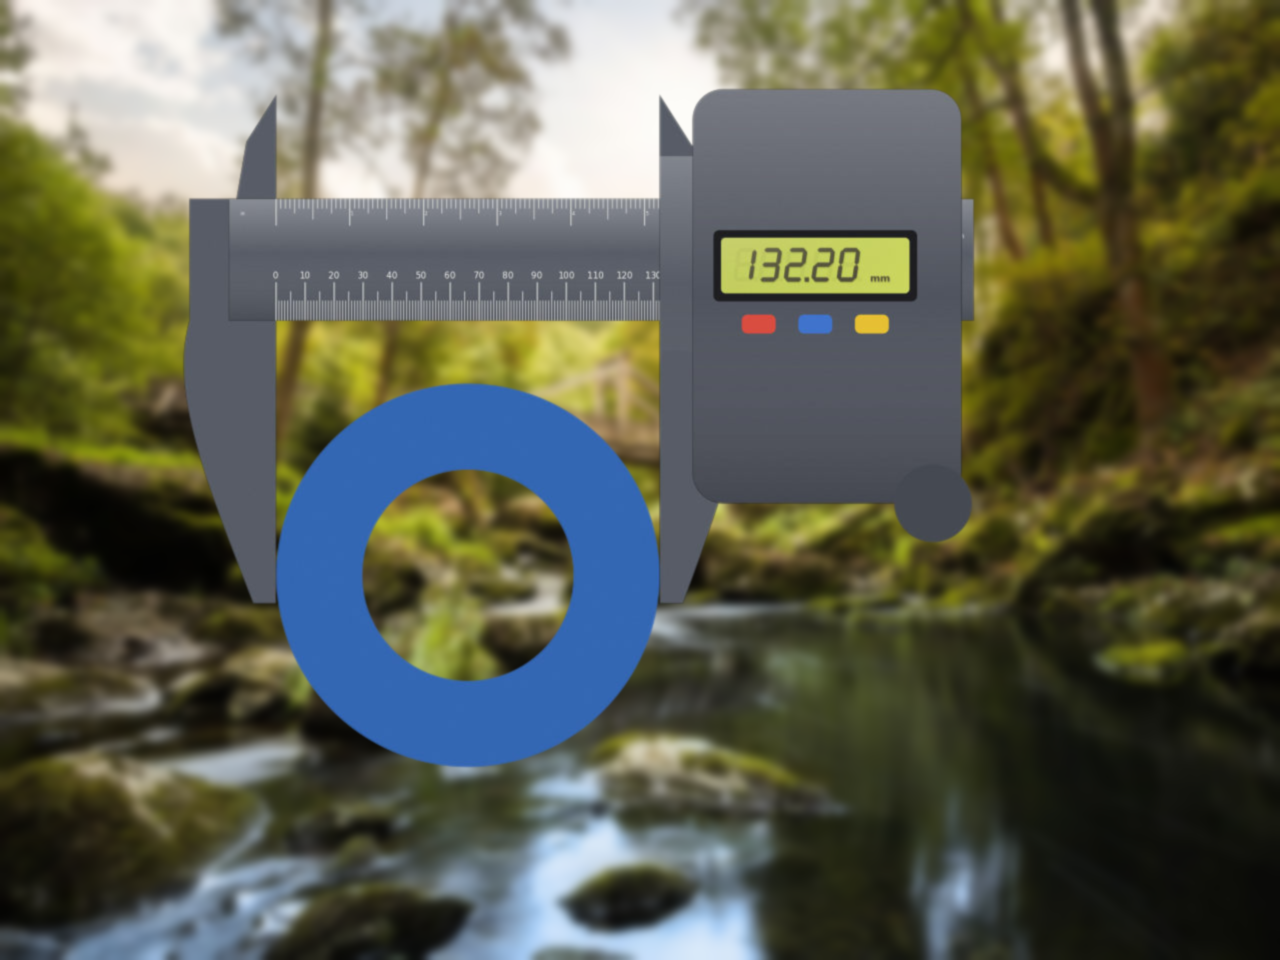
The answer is 132.20 mm
